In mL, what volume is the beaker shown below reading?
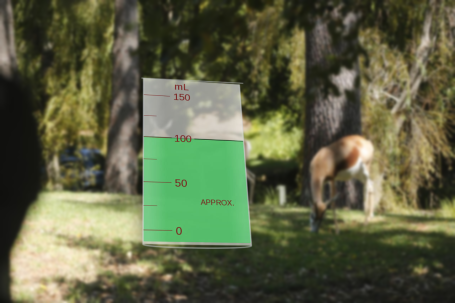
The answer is 100 mL
